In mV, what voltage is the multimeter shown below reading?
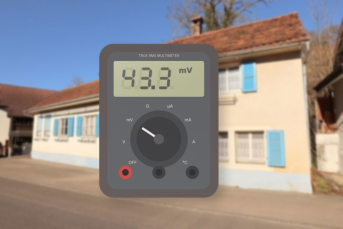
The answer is 43.3 mV
